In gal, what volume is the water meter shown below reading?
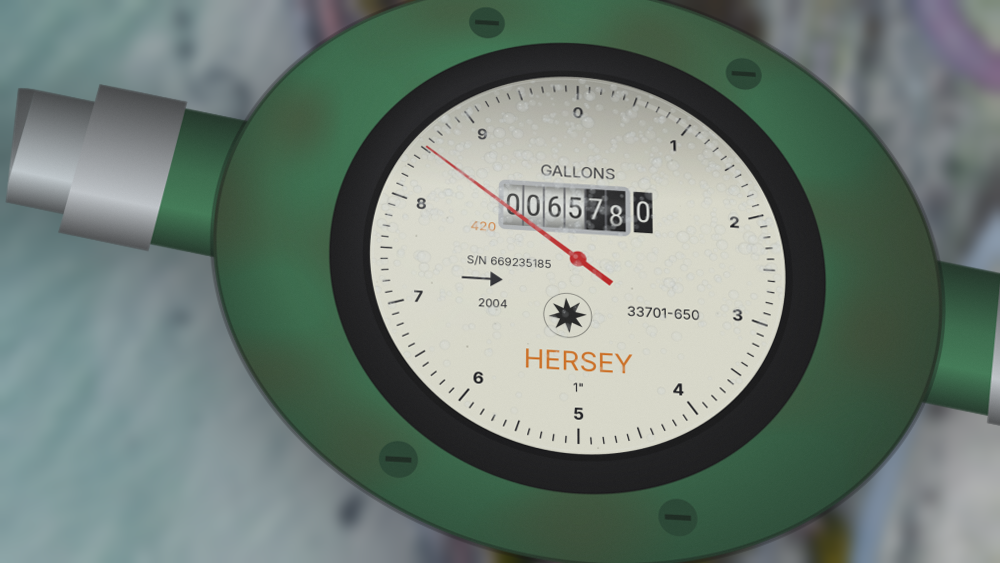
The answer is 65778.5 gal
